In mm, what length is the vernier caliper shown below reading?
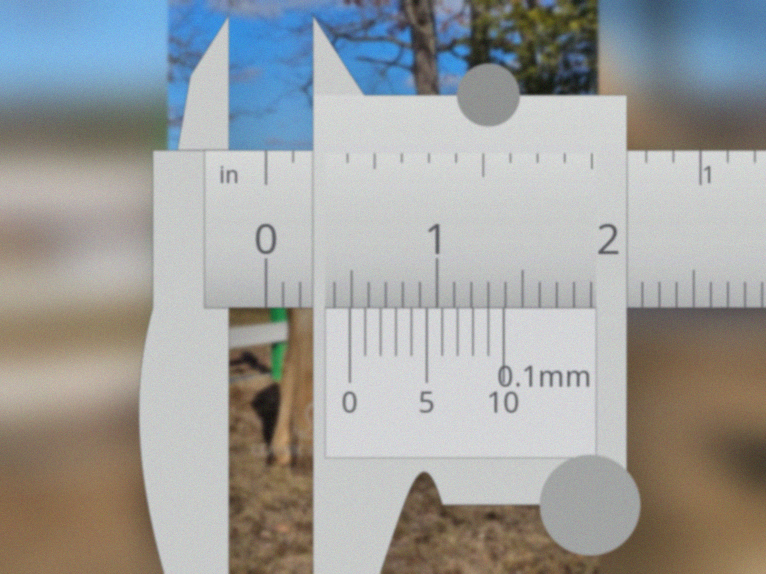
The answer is 4.9 mm
